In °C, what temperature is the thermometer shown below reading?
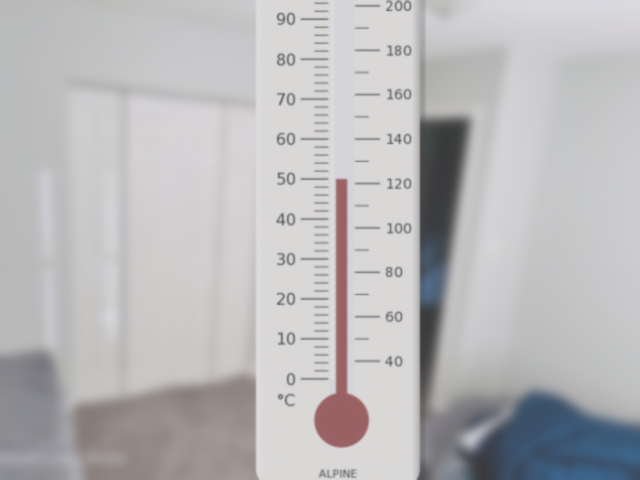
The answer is 50 °C
